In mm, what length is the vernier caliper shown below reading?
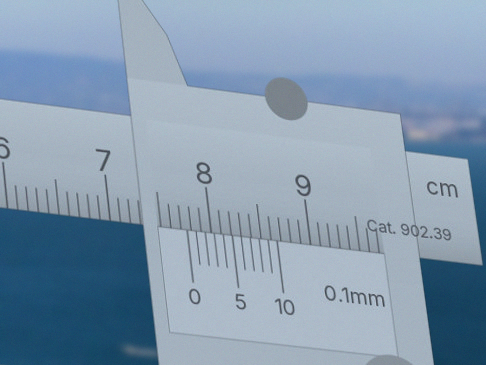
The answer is 77.6 mm
